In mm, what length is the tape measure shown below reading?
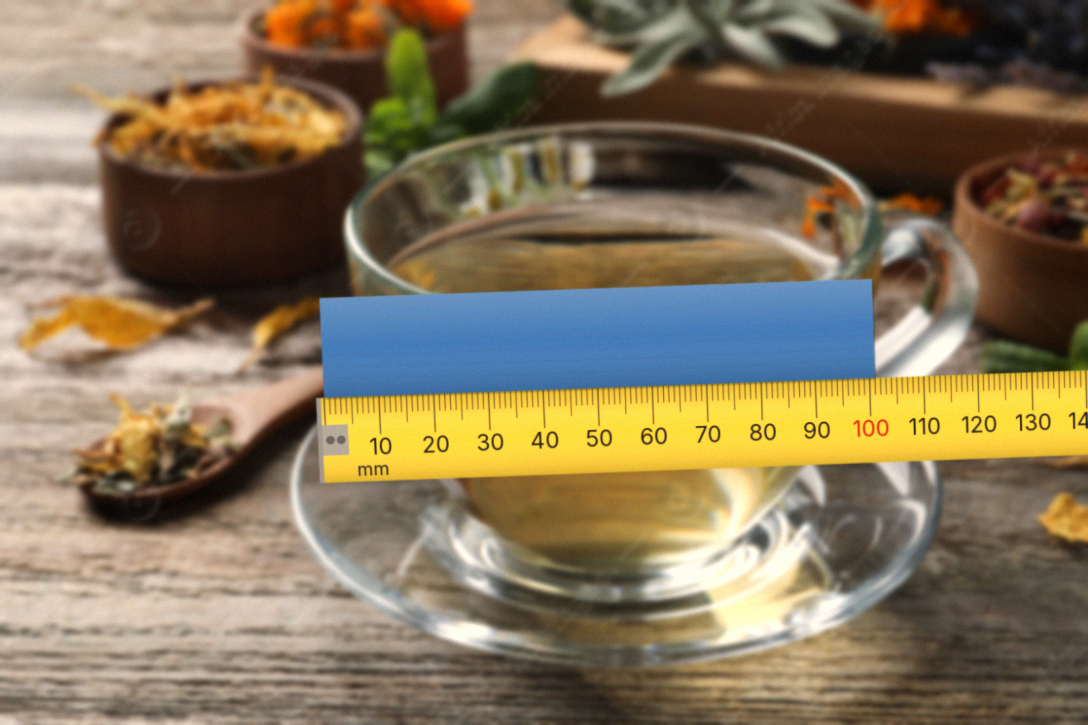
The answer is 101 mm
